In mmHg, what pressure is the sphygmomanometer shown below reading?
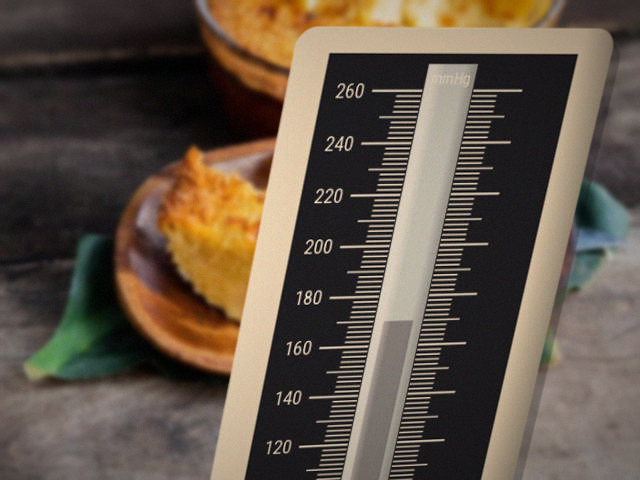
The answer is 170 mmHg
